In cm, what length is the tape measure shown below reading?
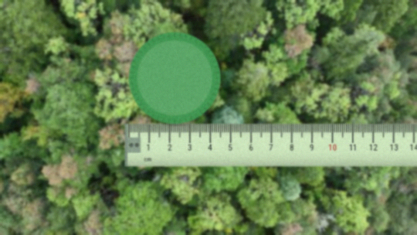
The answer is 4.5 cm
